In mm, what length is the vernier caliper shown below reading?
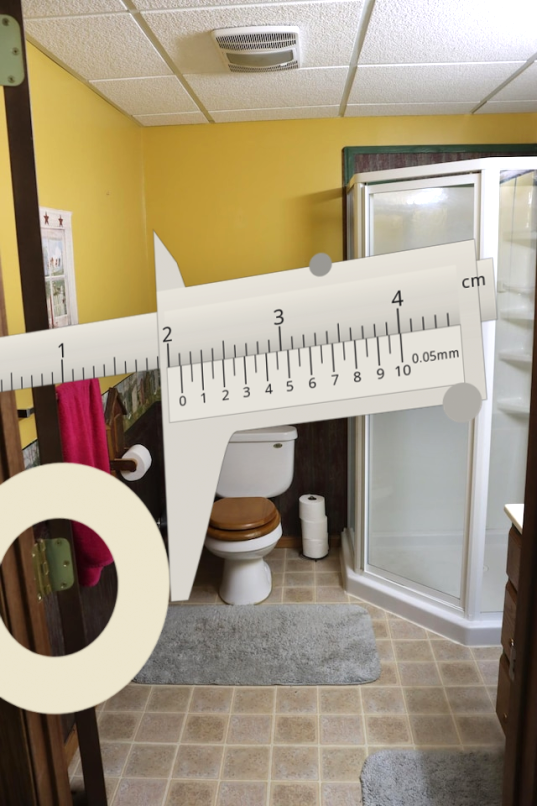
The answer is 21.1 mm
